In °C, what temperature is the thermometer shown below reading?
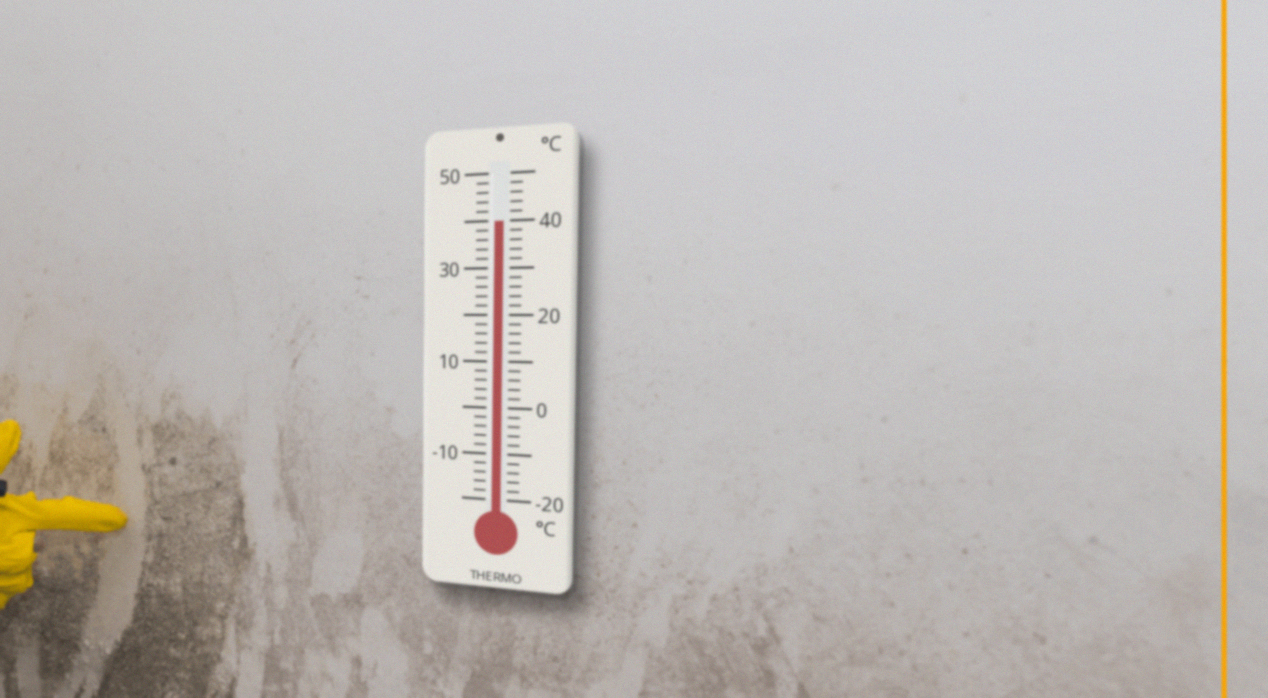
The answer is 40 °C
